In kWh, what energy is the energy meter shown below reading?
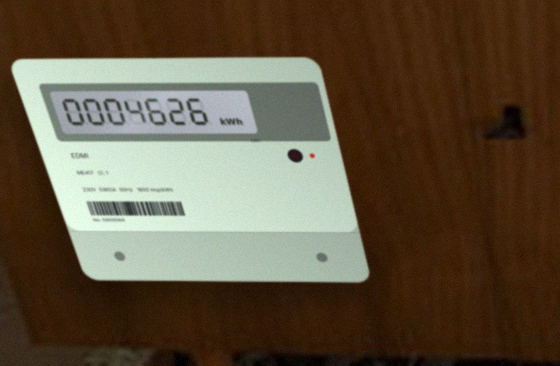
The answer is 4626 kWh
